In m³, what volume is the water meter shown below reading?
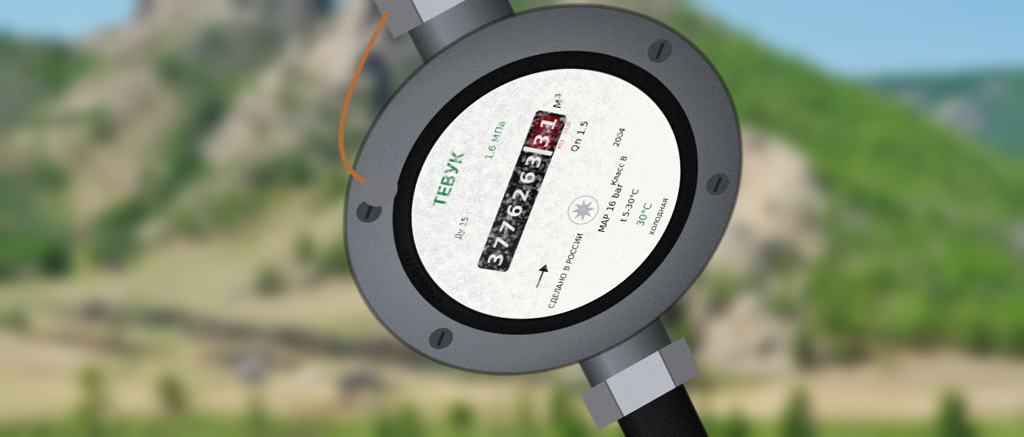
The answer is 3776263.31 m³
